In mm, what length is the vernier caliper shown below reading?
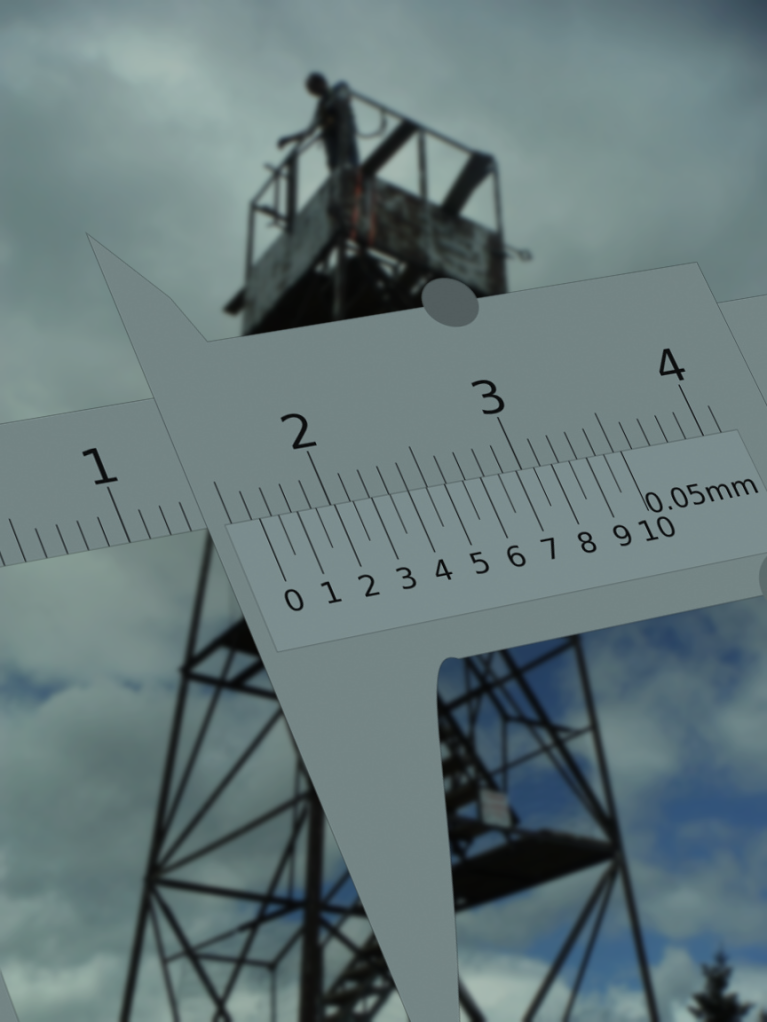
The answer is 16.4 mm
